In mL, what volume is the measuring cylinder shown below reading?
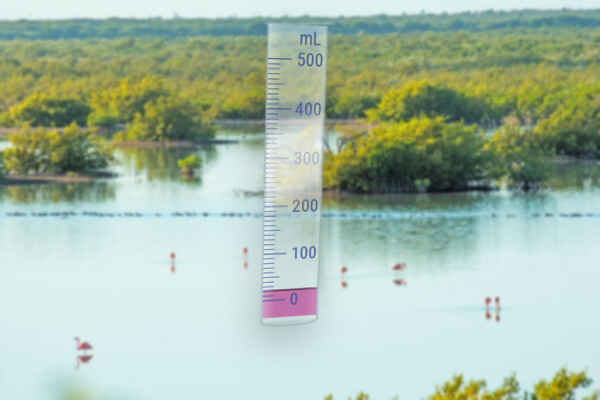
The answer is 20 mL
